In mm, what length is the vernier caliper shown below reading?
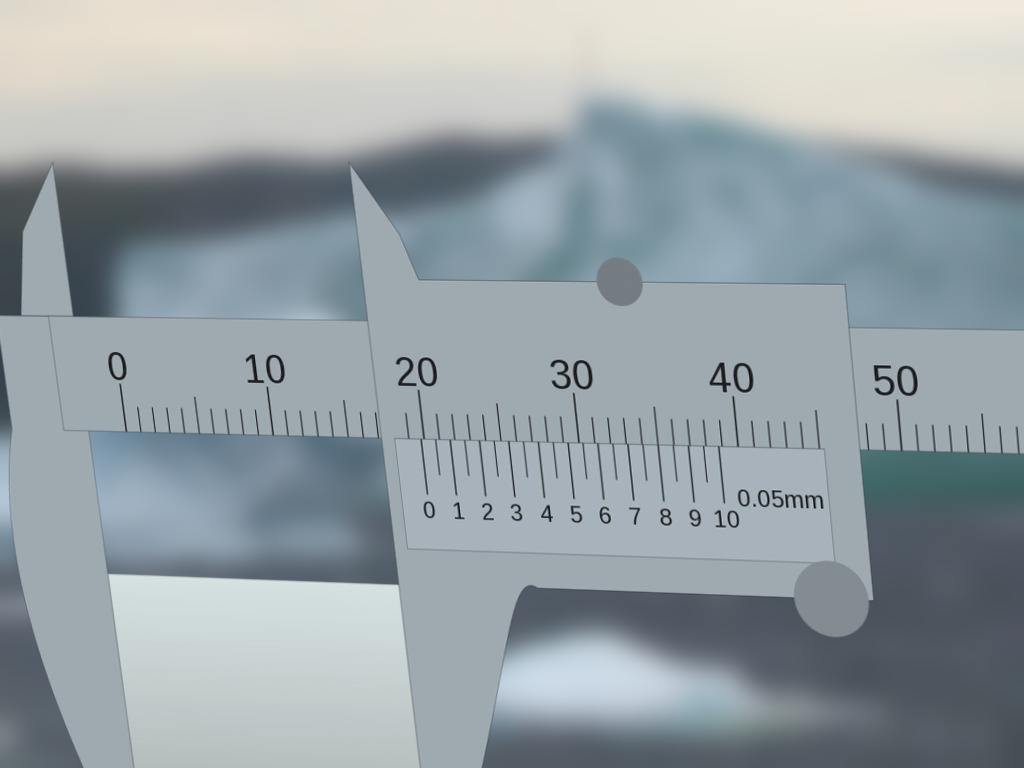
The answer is 19.8 mm
